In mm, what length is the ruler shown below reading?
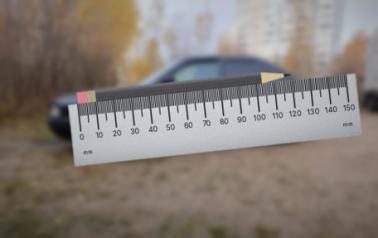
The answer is 120 mm
